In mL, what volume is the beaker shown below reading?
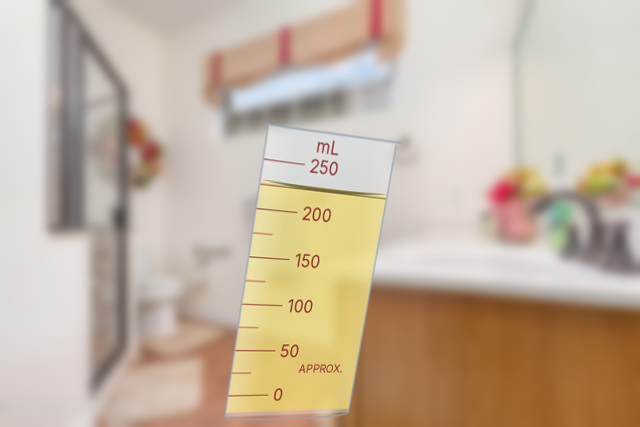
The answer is 225 mL
